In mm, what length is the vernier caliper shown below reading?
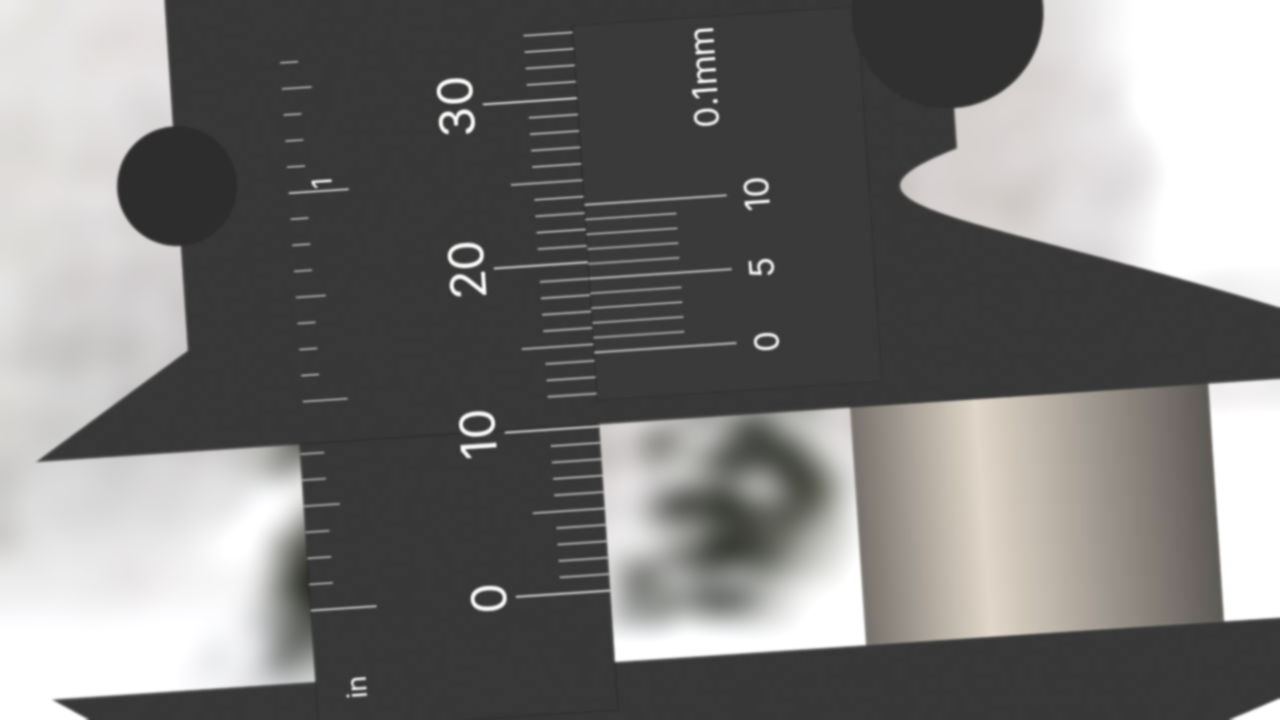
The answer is 14.5 mm
